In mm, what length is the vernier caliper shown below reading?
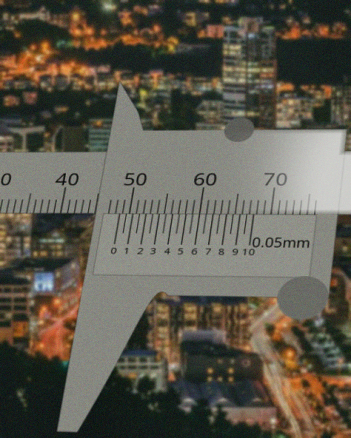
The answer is 48.6 mm
